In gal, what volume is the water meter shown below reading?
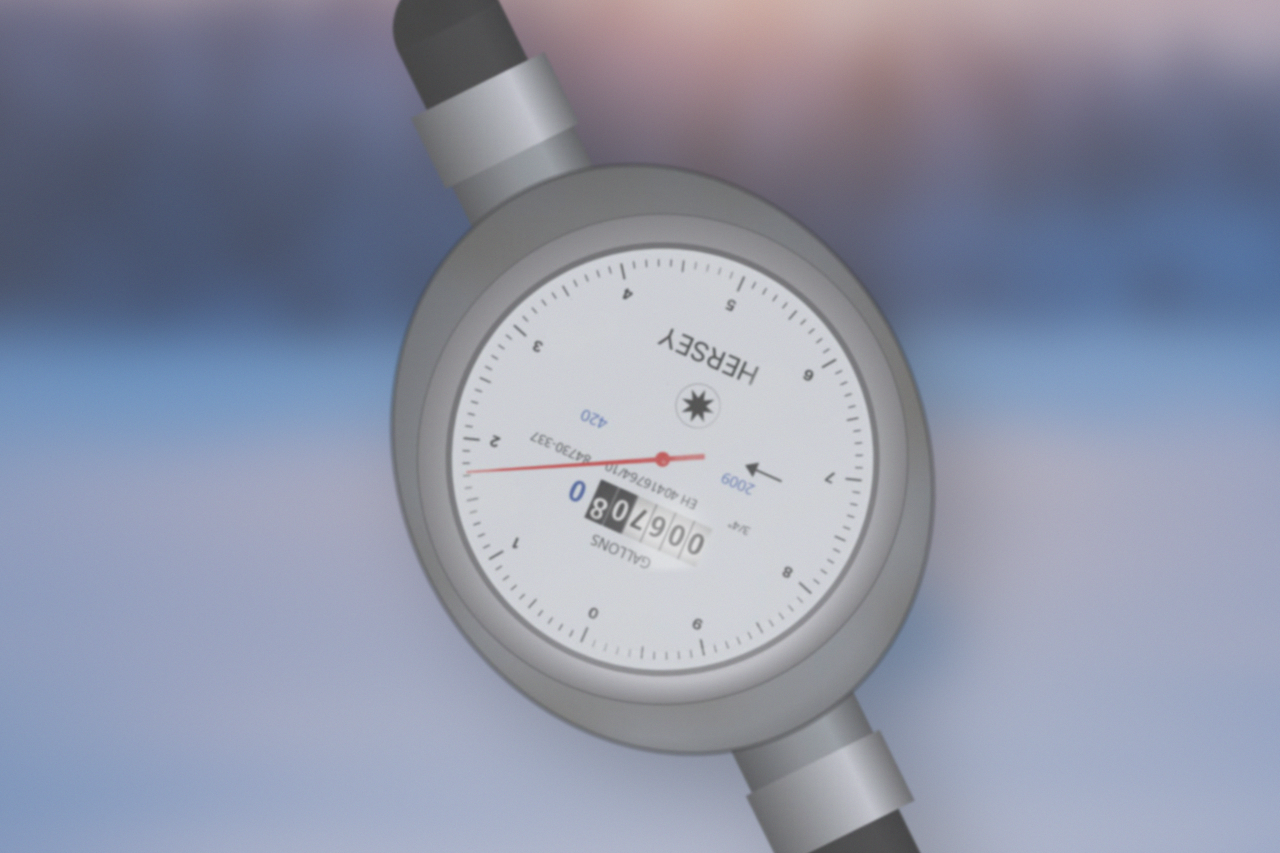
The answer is 67081.7 gal
